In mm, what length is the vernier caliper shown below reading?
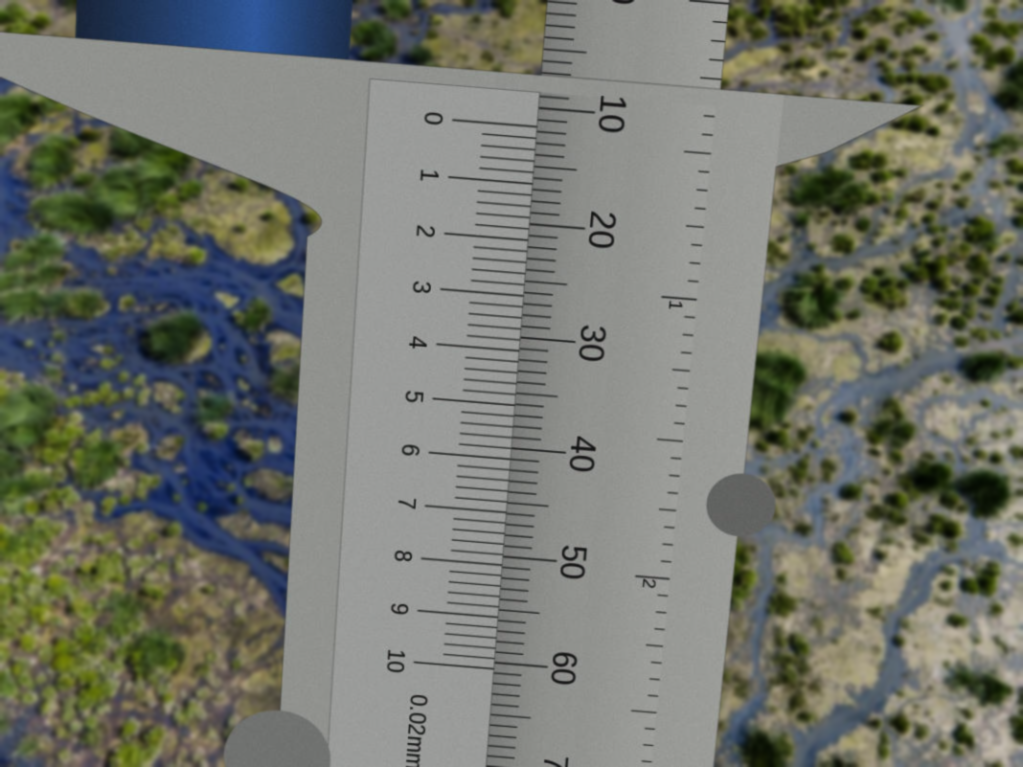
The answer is 11.6 mm
